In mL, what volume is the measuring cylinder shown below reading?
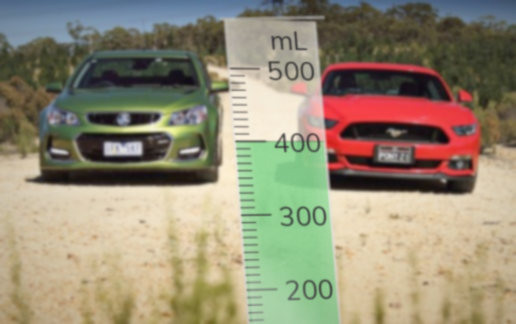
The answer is 400 mL
